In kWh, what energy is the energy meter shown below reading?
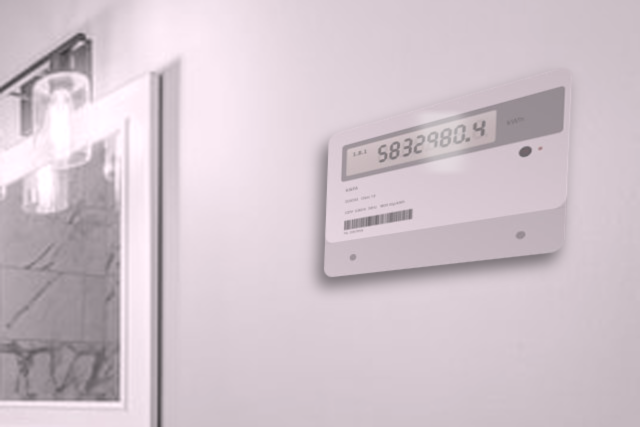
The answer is 5832980.4 kWh
